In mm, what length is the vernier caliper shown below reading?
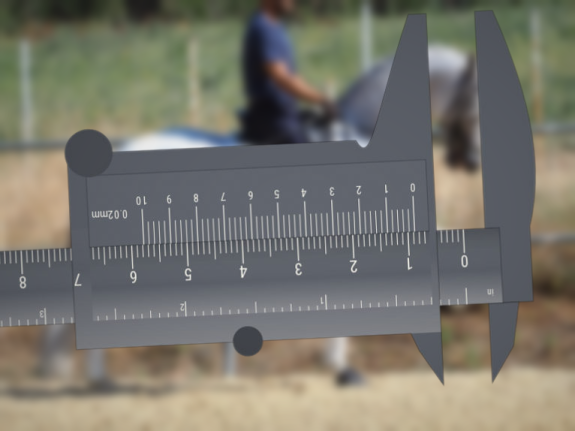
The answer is 8.8 mm
